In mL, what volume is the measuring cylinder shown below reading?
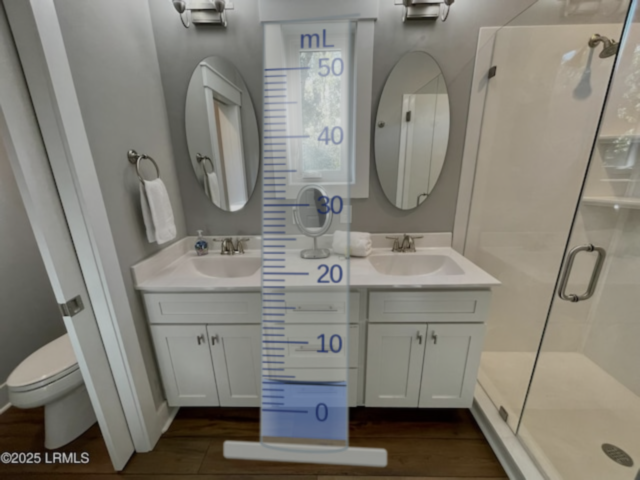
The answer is 4 mL
